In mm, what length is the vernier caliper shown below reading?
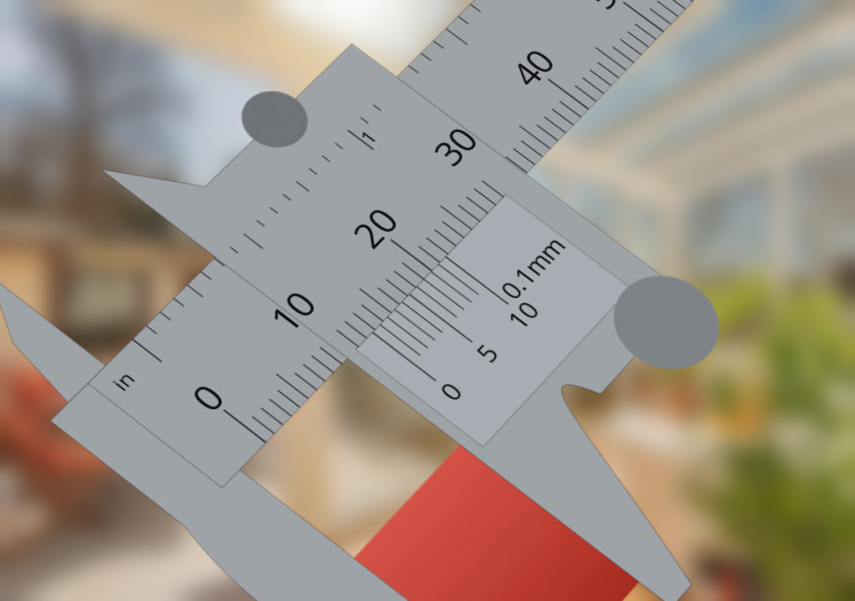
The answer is 12.7 mm
